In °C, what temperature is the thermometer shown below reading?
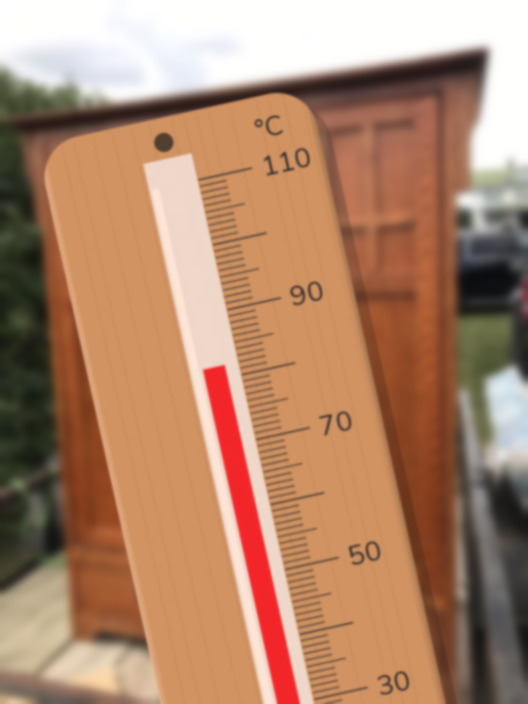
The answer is 82 °C
